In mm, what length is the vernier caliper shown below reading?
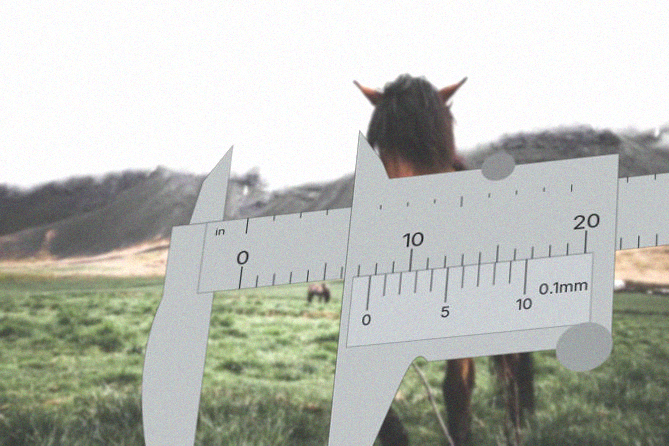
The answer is 7.7 mm
